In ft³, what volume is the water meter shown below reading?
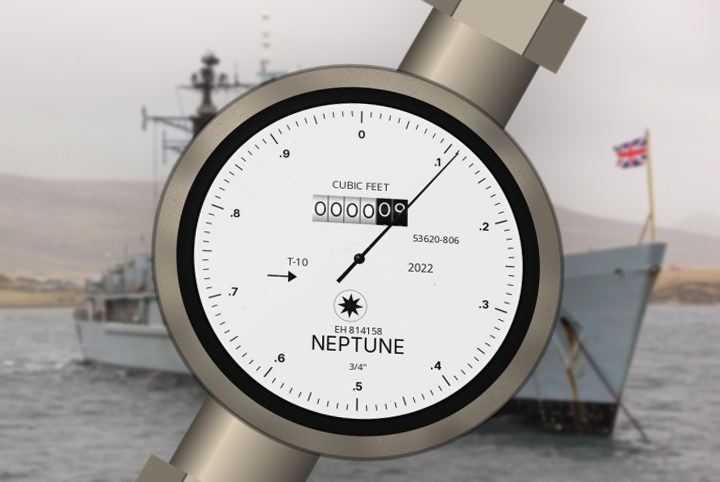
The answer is 9.11 ft³
